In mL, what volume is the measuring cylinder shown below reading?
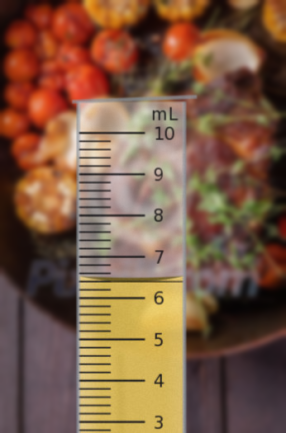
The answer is 6.4 mL
